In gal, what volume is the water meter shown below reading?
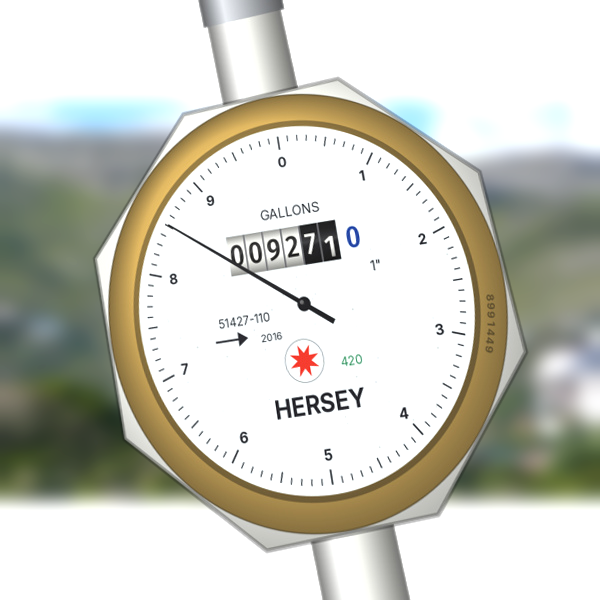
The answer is 92708.5 gal
